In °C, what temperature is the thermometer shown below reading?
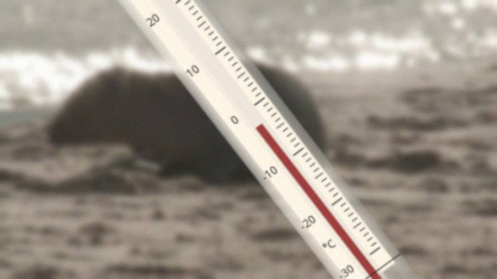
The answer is -3 °C
